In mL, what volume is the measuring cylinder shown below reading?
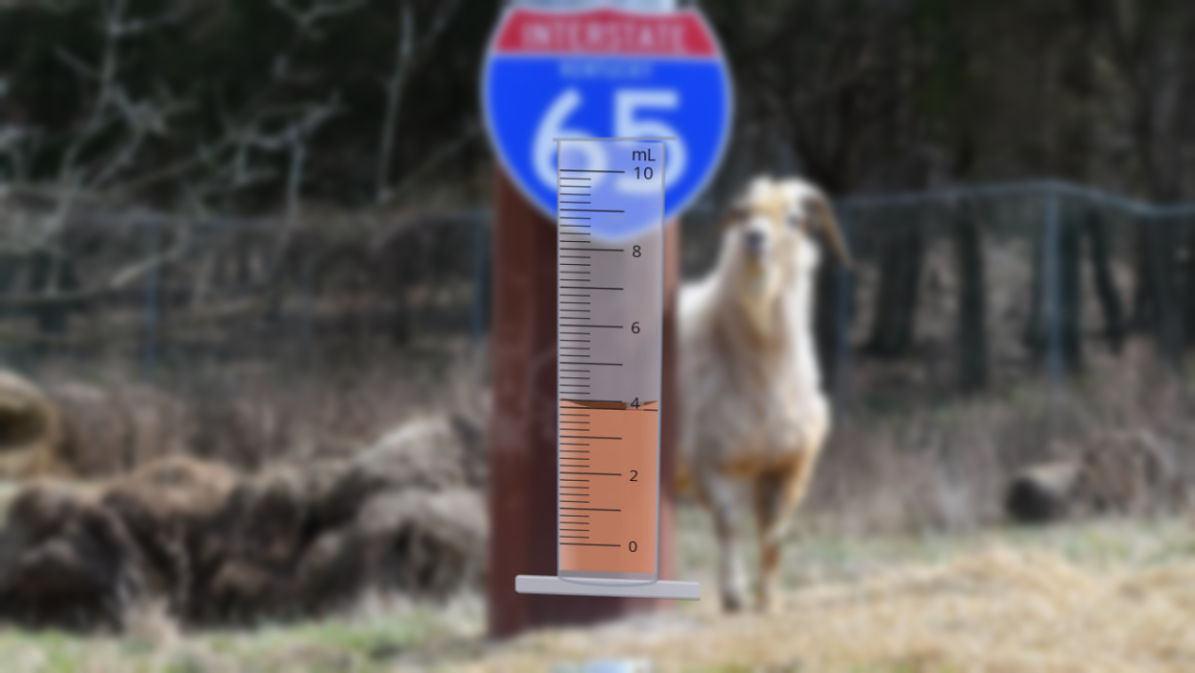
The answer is 3.8 mL
